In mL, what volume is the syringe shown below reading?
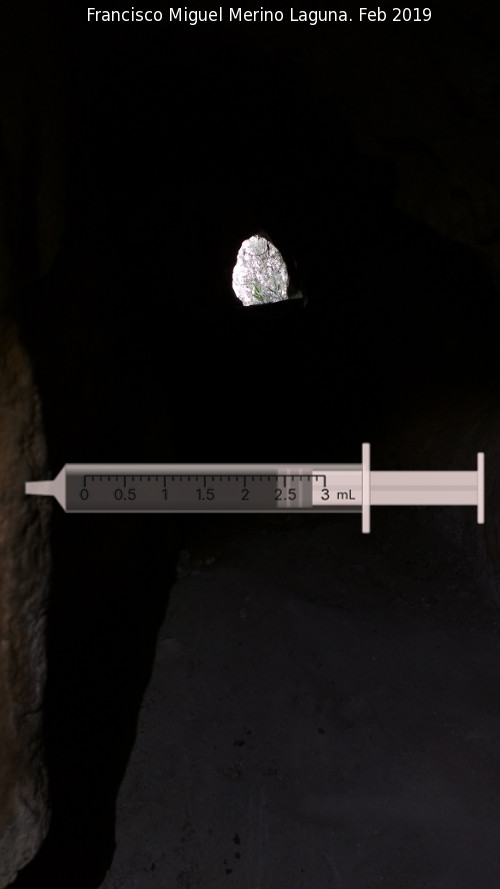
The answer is 2.4 mL
